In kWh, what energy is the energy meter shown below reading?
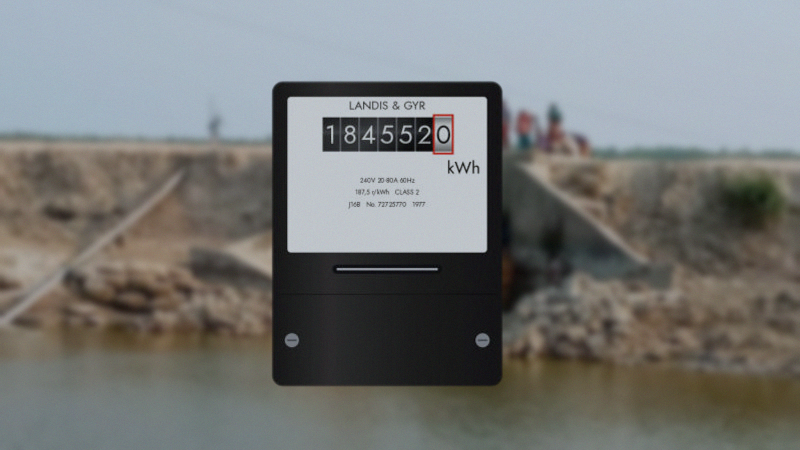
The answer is 184552.0 kWh
